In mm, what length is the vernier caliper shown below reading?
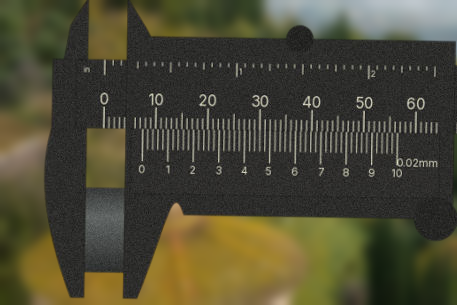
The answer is 7.5 mm
